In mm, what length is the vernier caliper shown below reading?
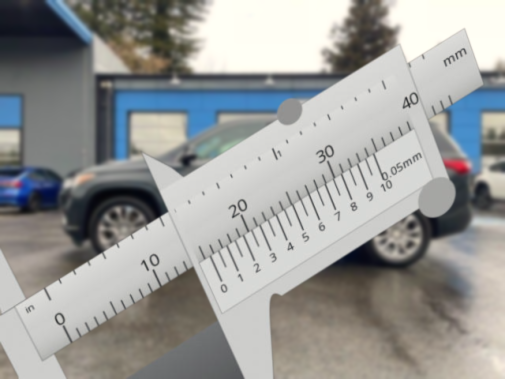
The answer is 15.6 mm
